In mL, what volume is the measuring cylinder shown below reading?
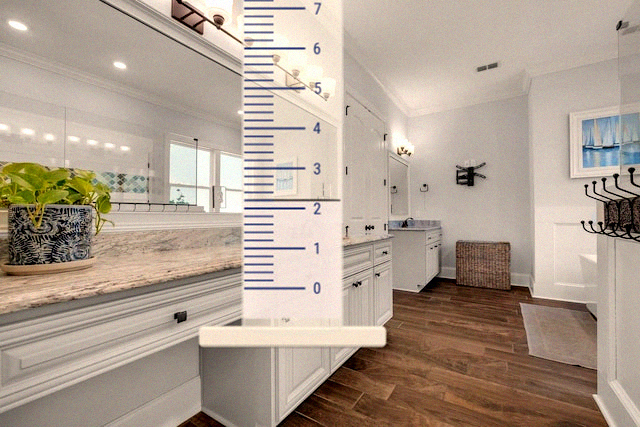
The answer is 2.2 mL
